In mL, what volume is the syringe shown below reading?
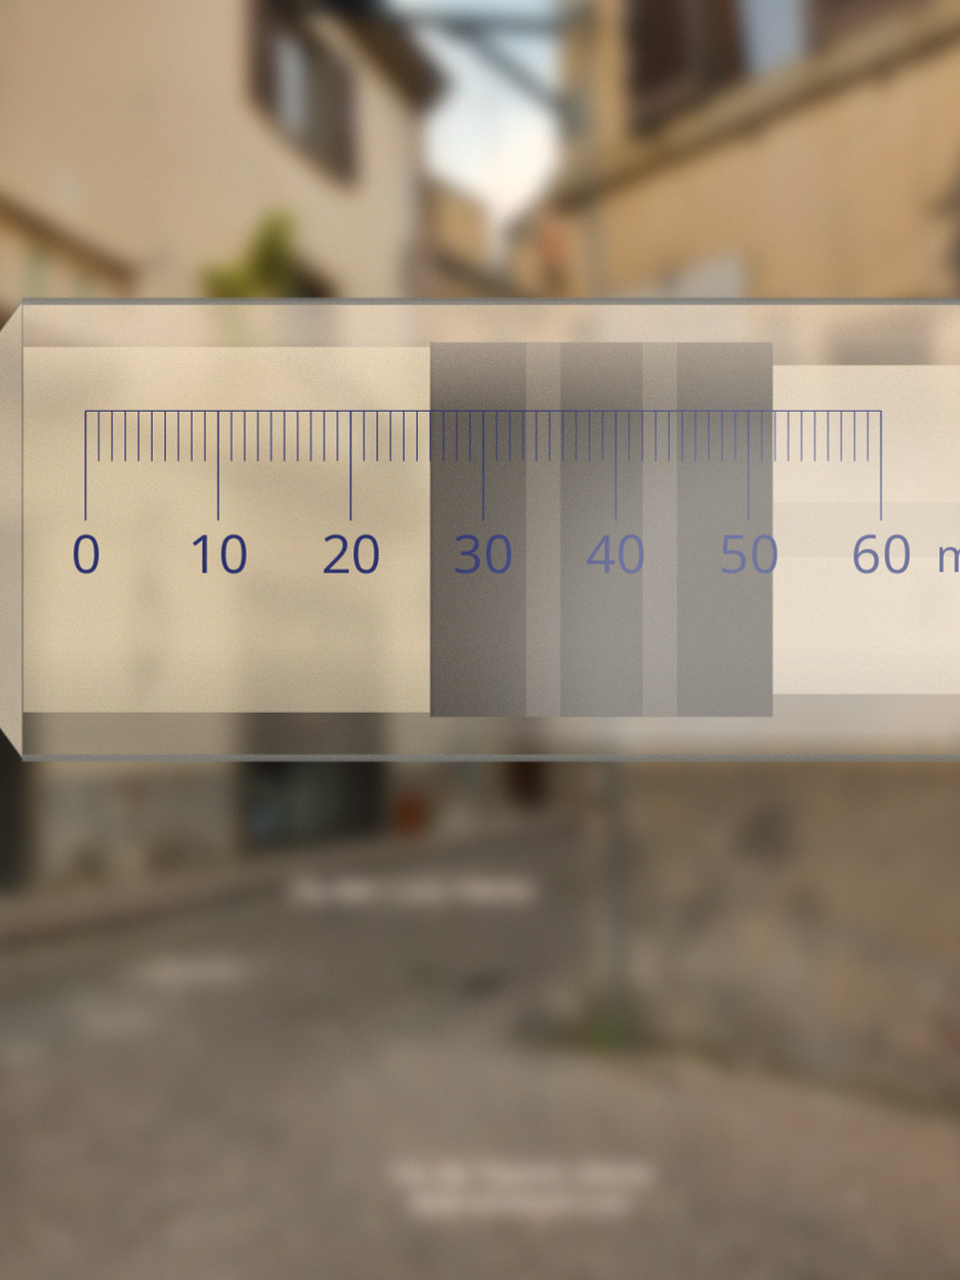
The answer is 26 mL
